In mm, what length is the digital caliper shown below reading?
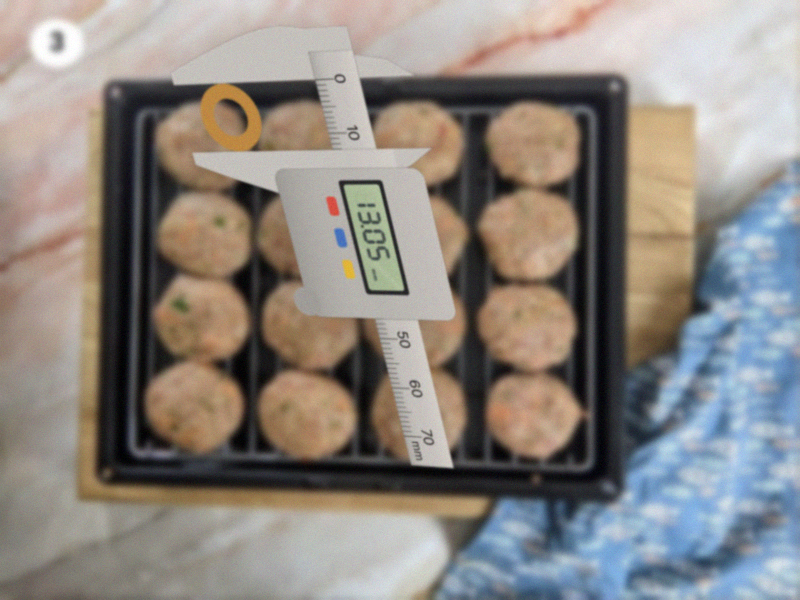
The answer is 13.05 mm
